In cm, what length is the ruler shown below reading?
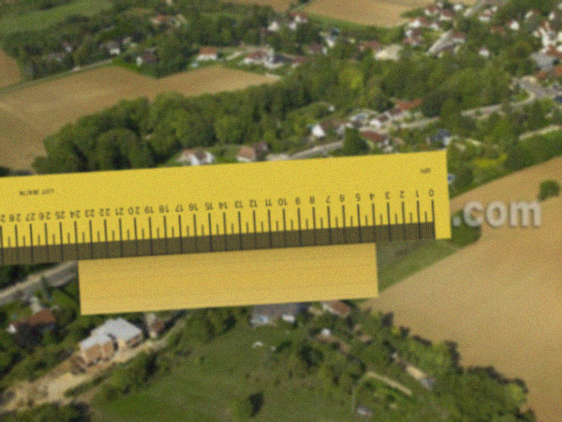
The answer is 20 cm
